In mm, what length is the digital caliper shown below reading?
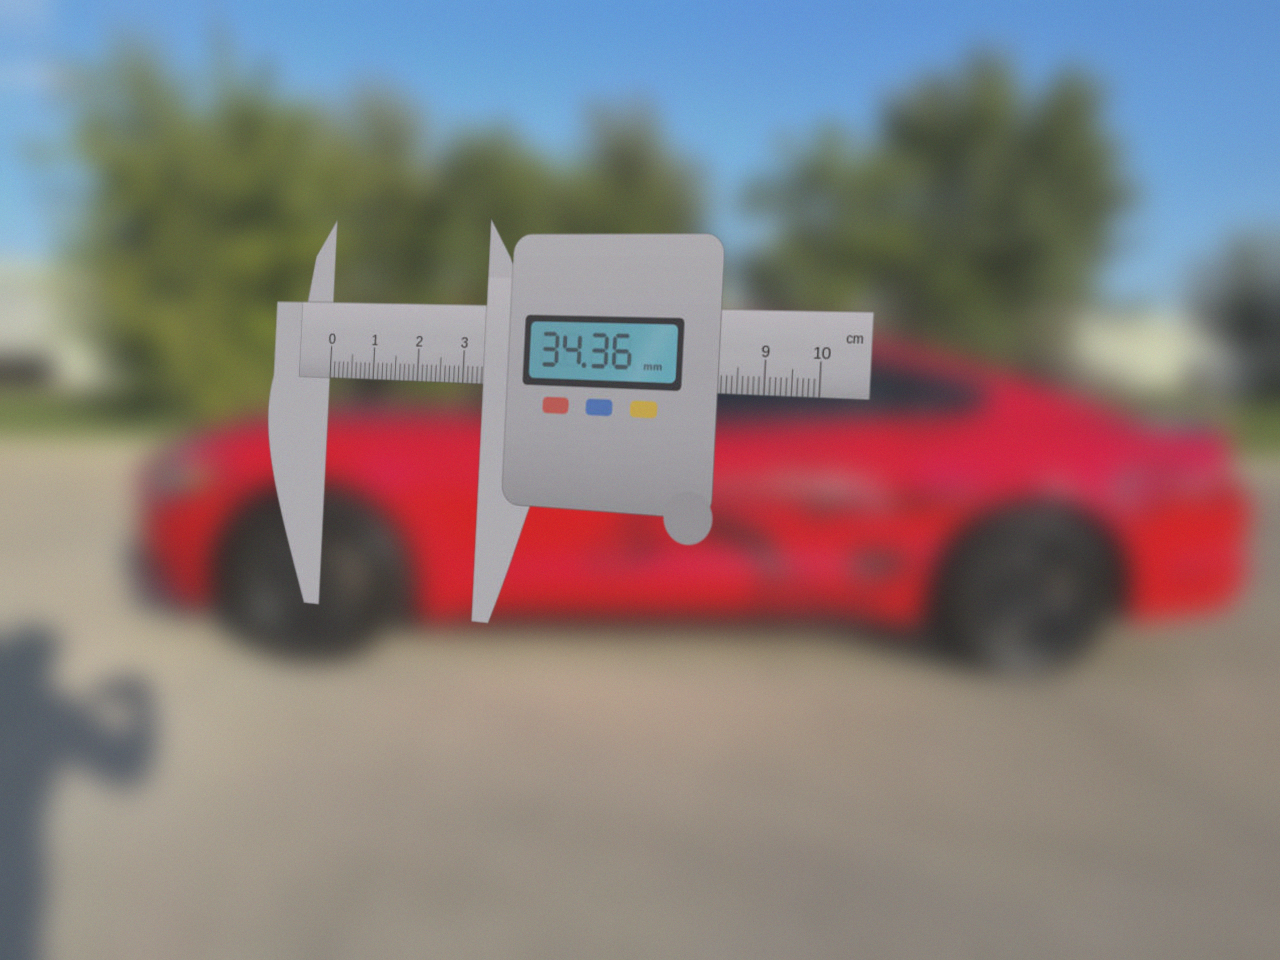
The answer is 34.36 mm
